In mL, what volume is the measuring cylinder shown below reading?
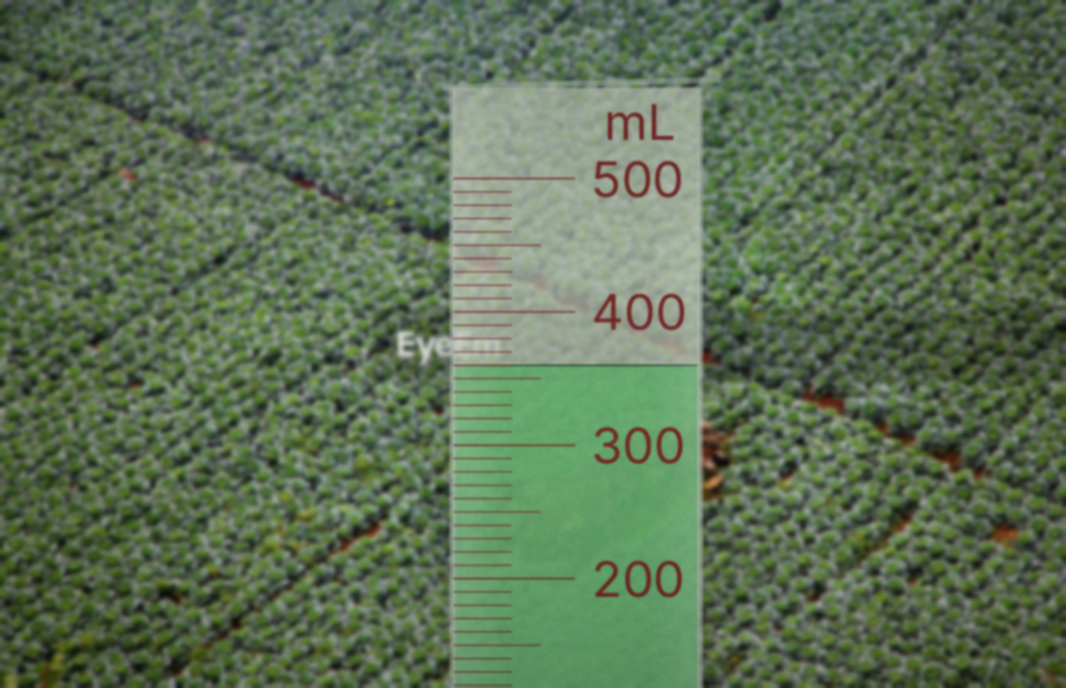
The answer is 360 mL
